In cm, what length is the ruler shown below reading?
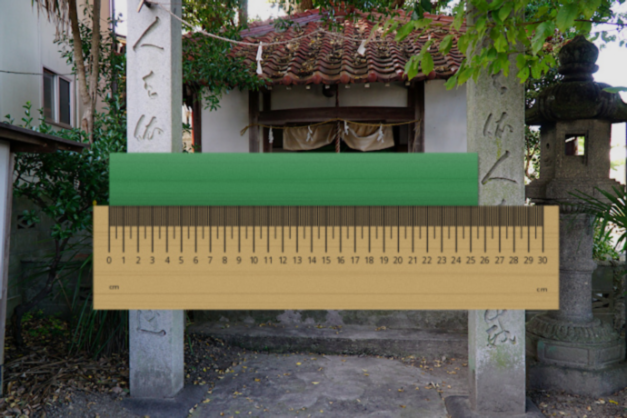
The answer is 25.5 cm
